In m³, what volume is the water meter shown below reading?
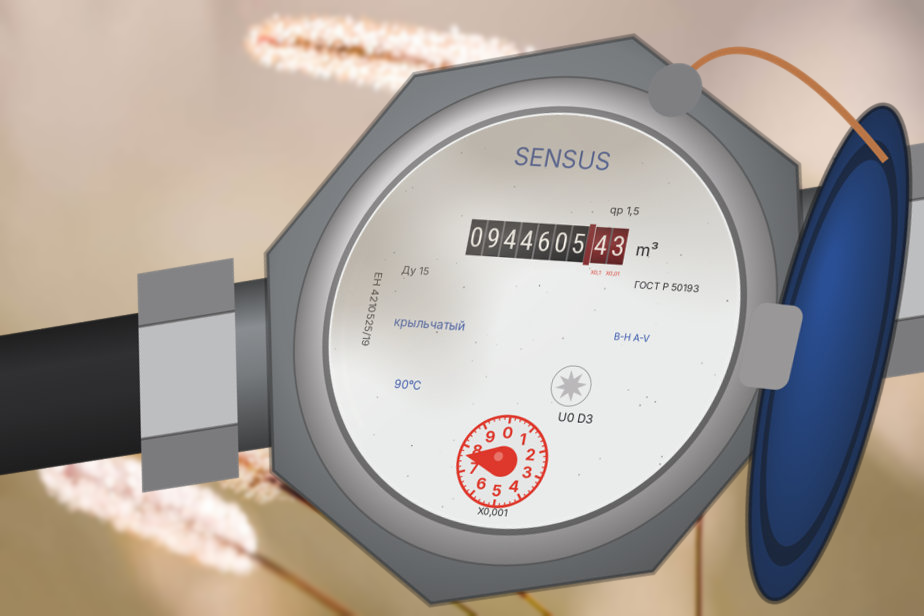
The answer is 944605.437 m³
